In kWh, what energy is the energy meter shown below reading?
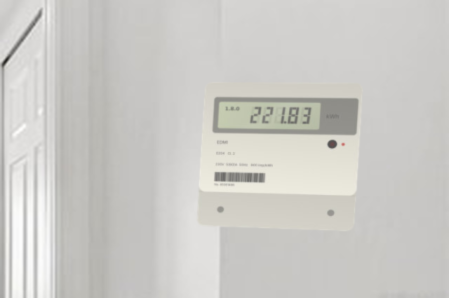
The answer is 221.83 kWh
